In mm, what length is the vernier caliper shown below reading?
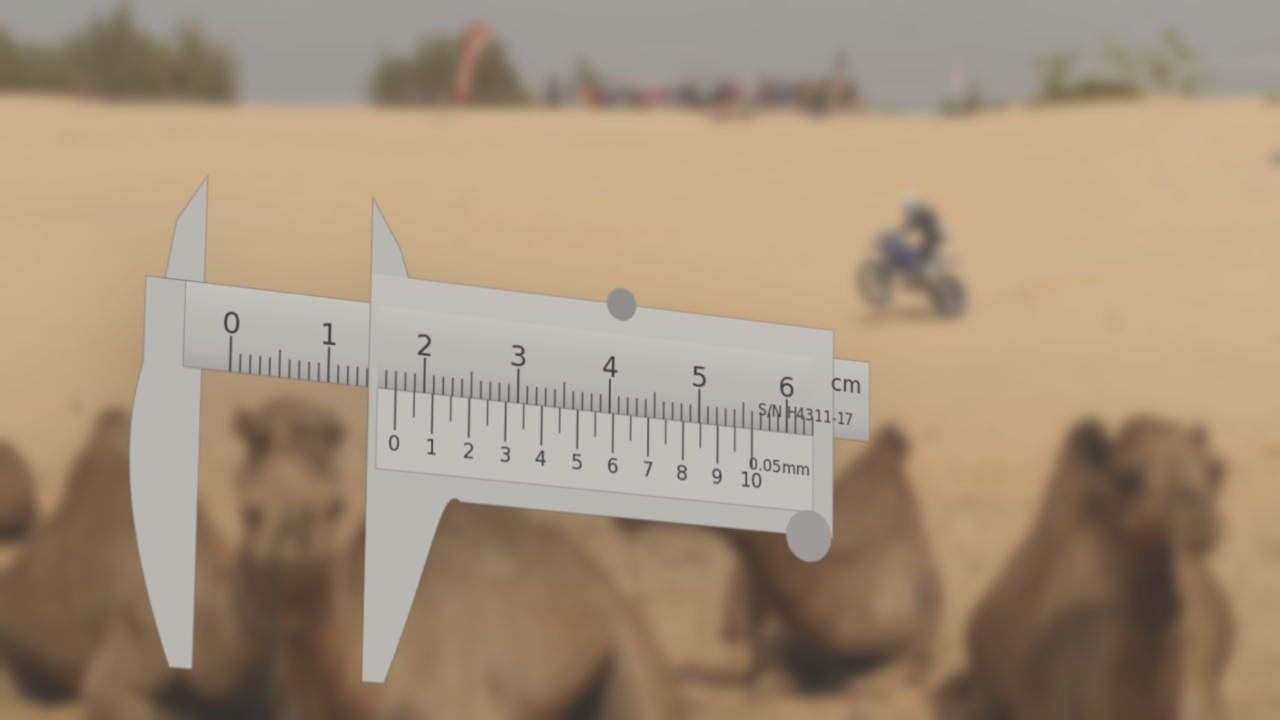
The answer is 17.0 mm
